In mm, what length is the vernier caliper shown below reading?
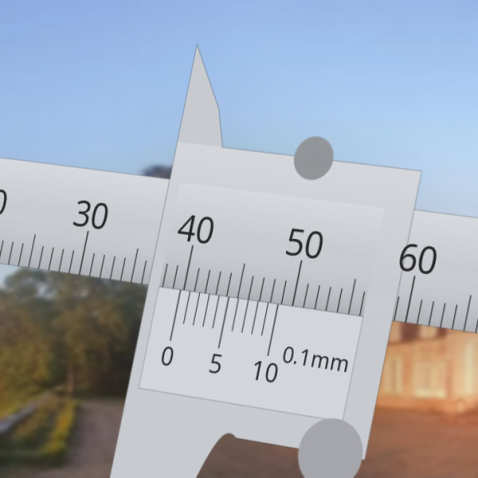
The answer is 39.7 mm
